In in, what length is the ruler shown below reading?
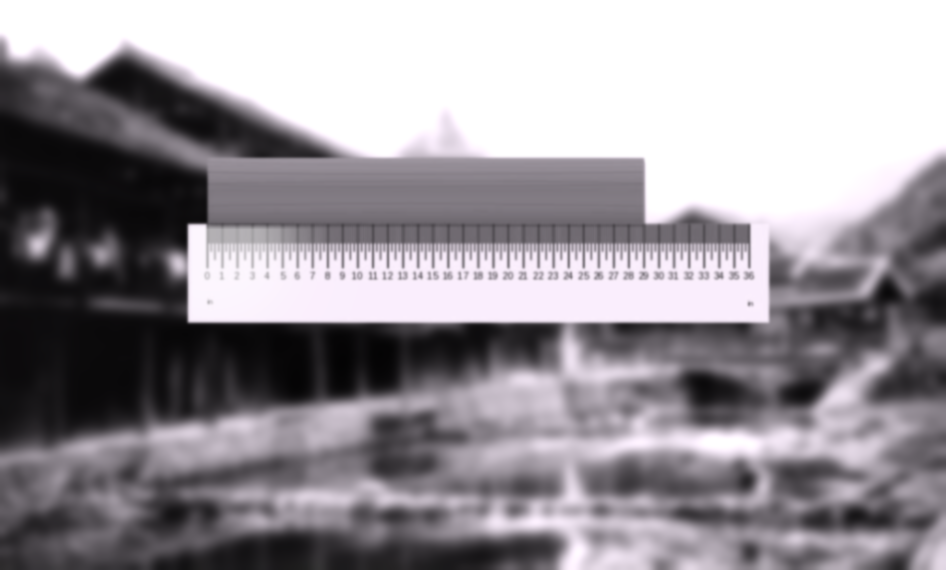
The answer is 29 in
